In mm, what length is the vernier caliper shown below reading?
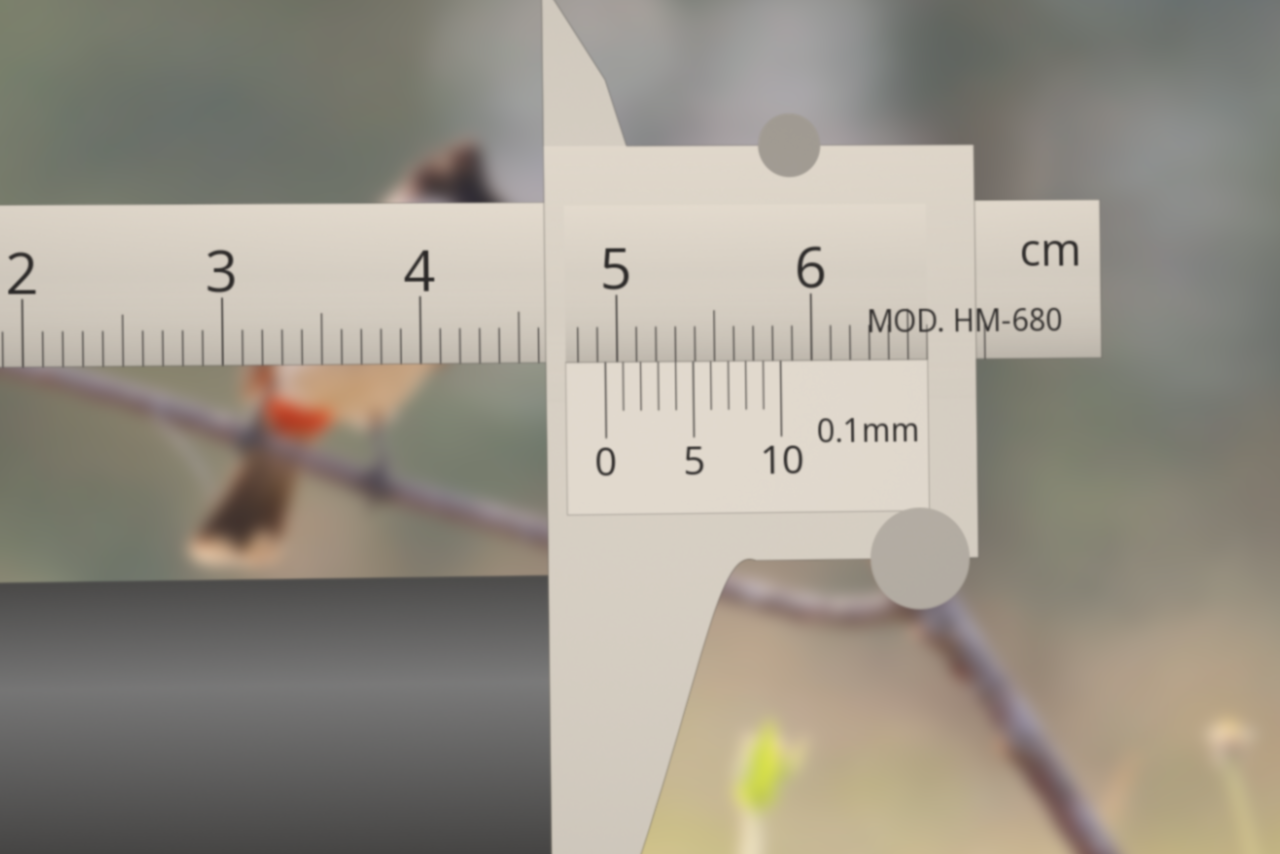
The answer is 49.4 mm
